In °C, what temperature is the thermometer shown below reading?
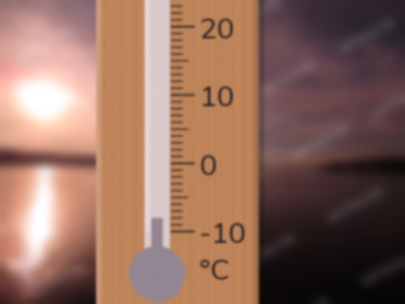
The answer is -8 °C
